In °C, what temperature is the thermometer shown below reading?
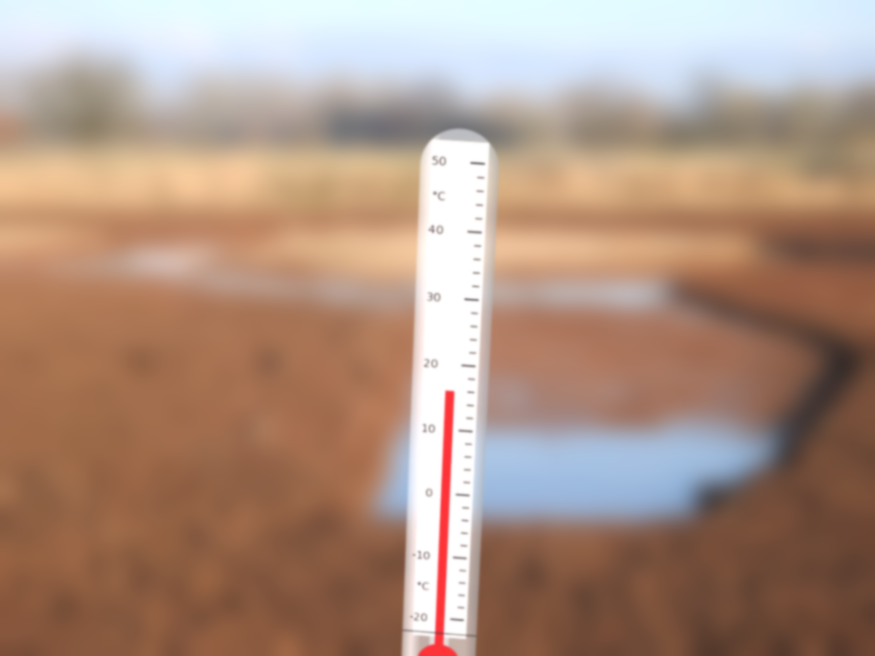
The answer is 16 °C
